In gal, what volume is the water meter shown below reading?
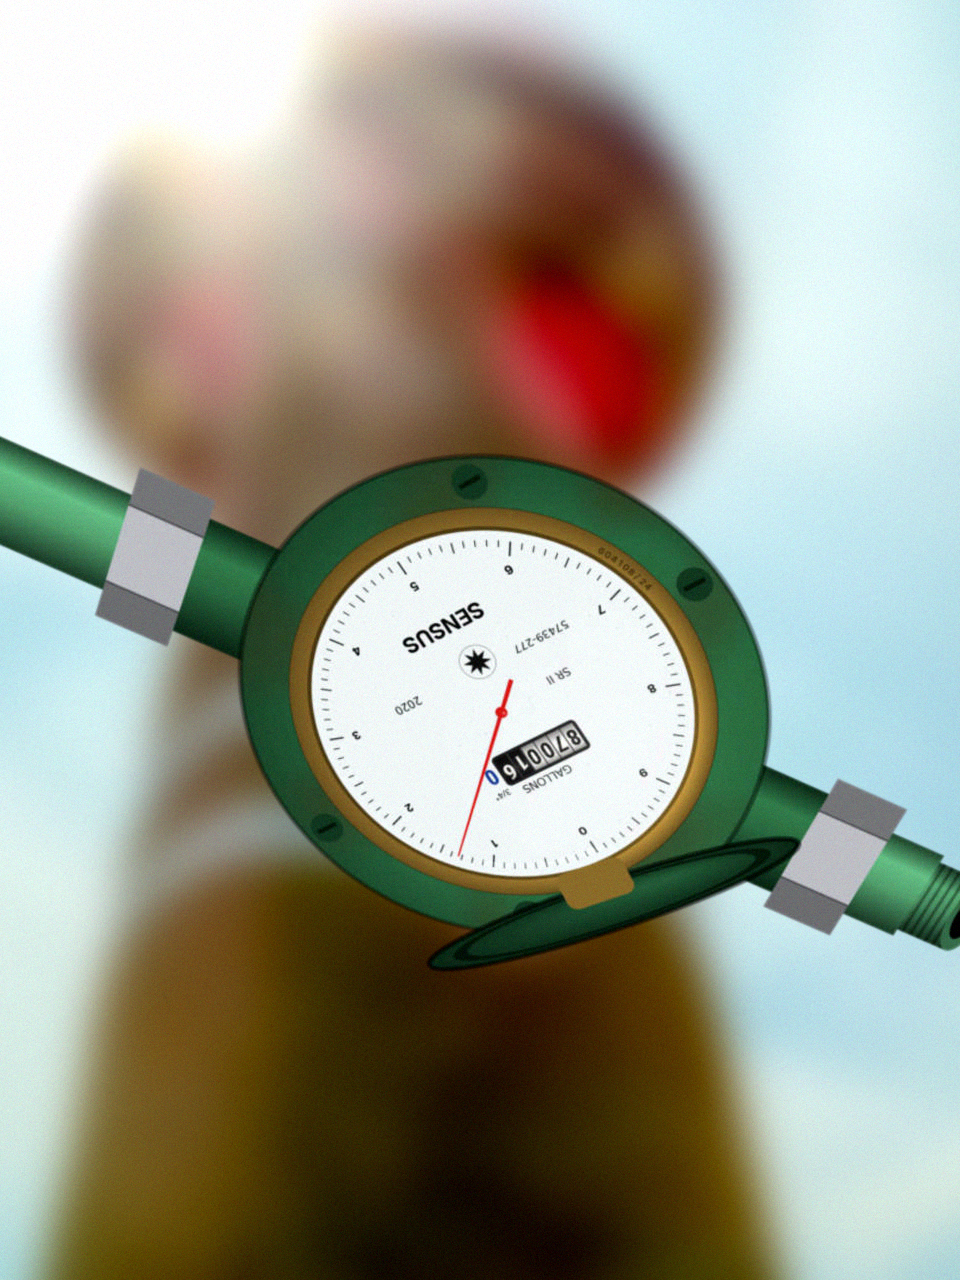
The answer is 8700161.3 gal
